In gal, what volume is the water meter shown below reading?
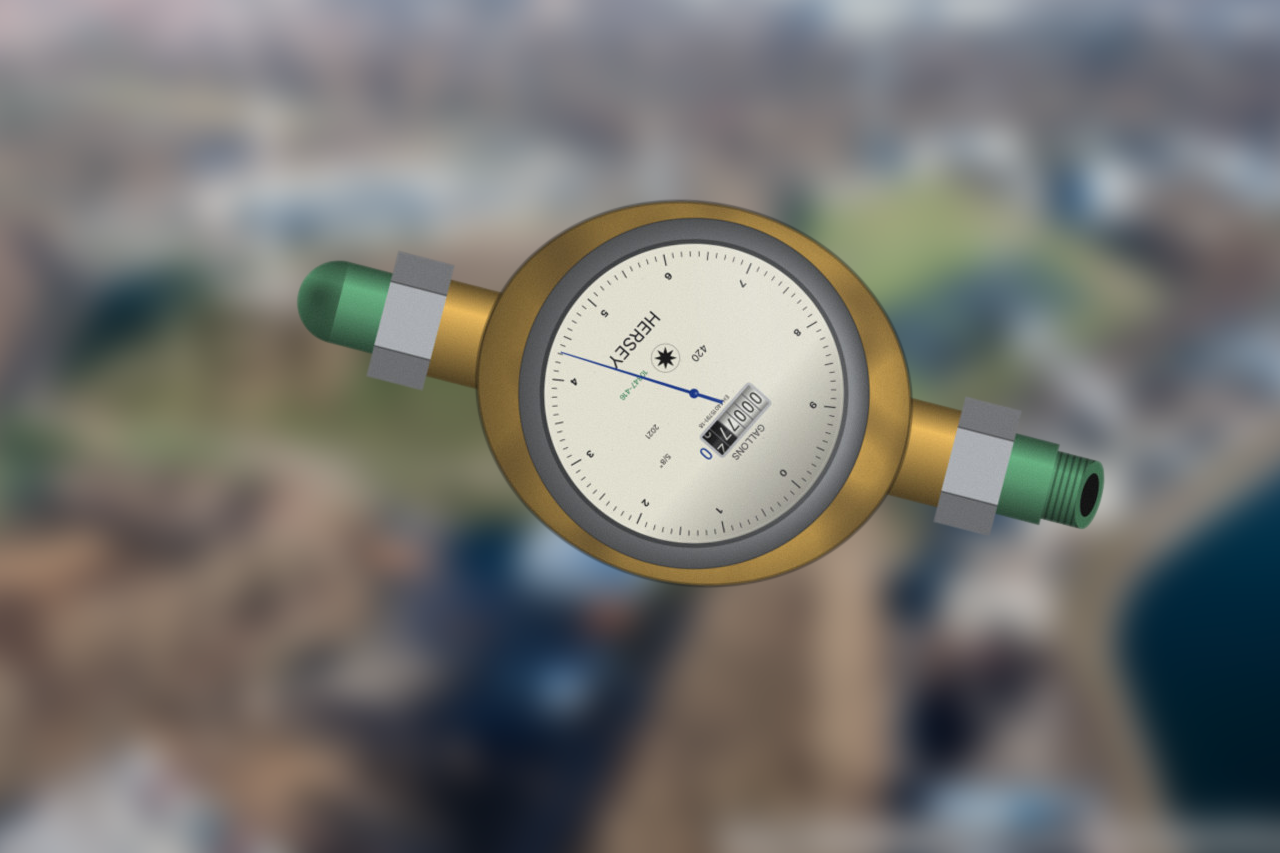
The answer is 7724.3 gal
